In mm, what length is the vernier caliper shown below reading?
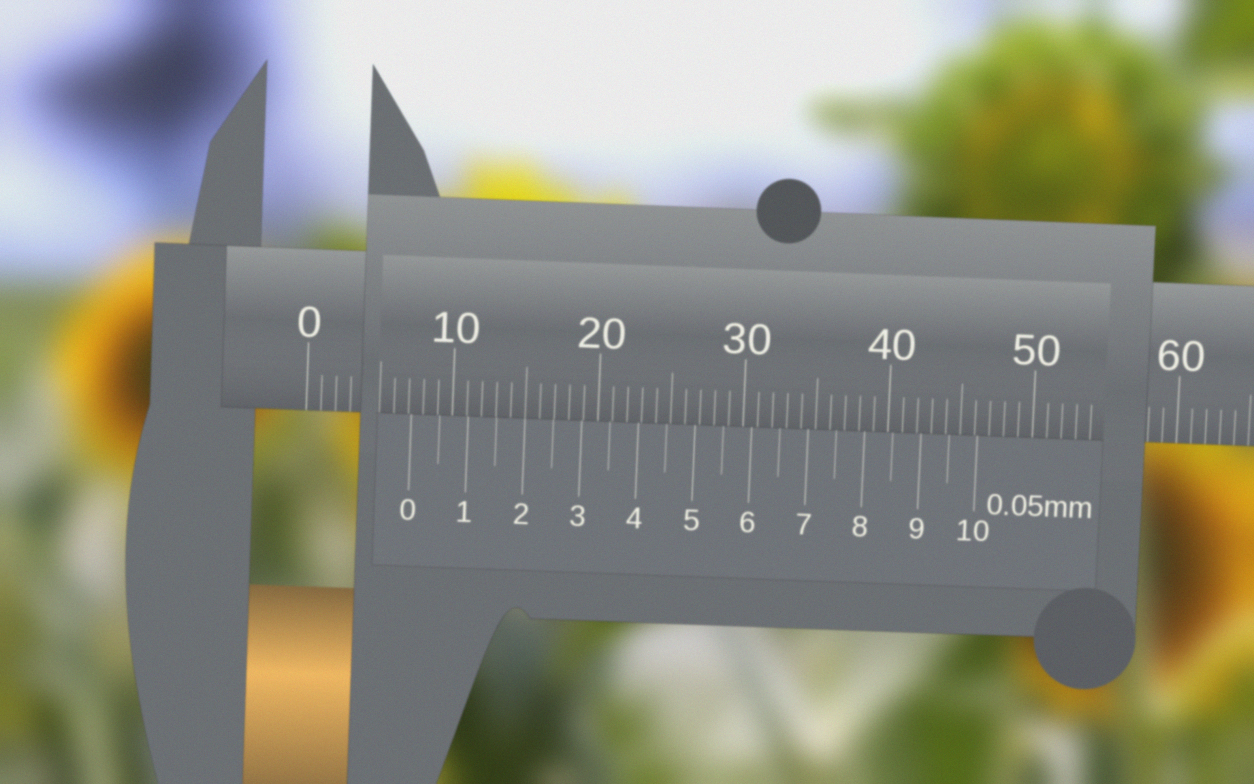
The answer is 7.2 mm
